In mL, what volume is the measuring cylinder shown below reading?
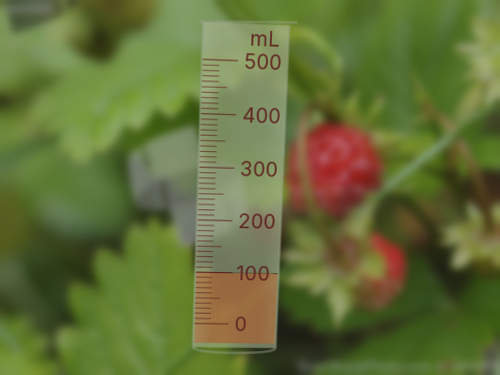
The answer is 100 mL
